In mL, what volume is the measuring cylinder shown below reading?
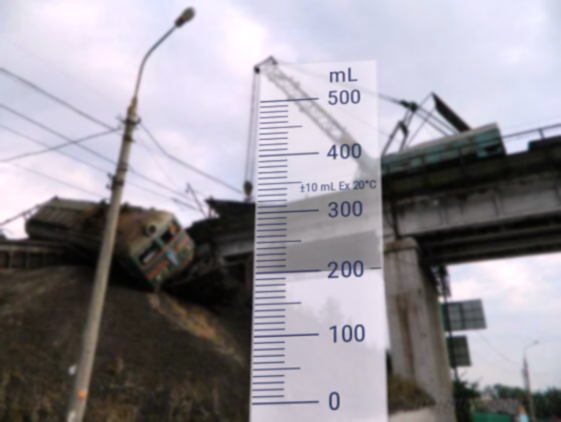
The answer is 200 mL
